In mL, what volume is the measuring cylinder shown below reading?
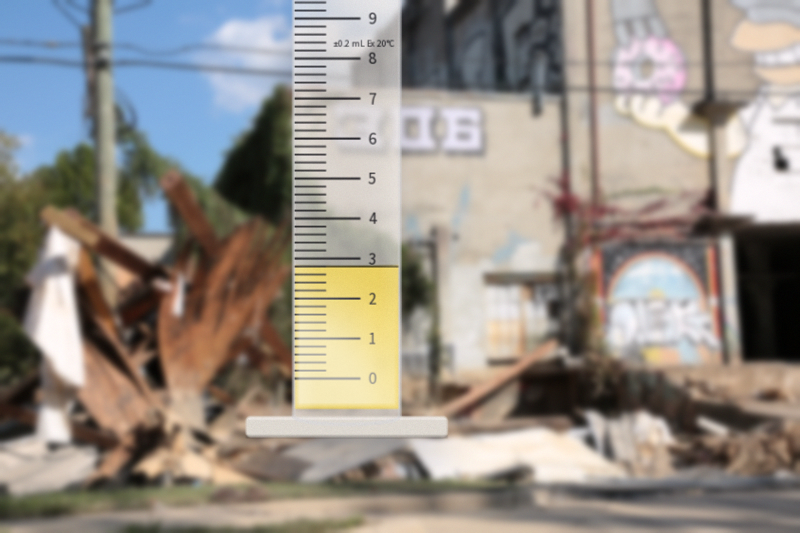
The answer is 2.8 mL
